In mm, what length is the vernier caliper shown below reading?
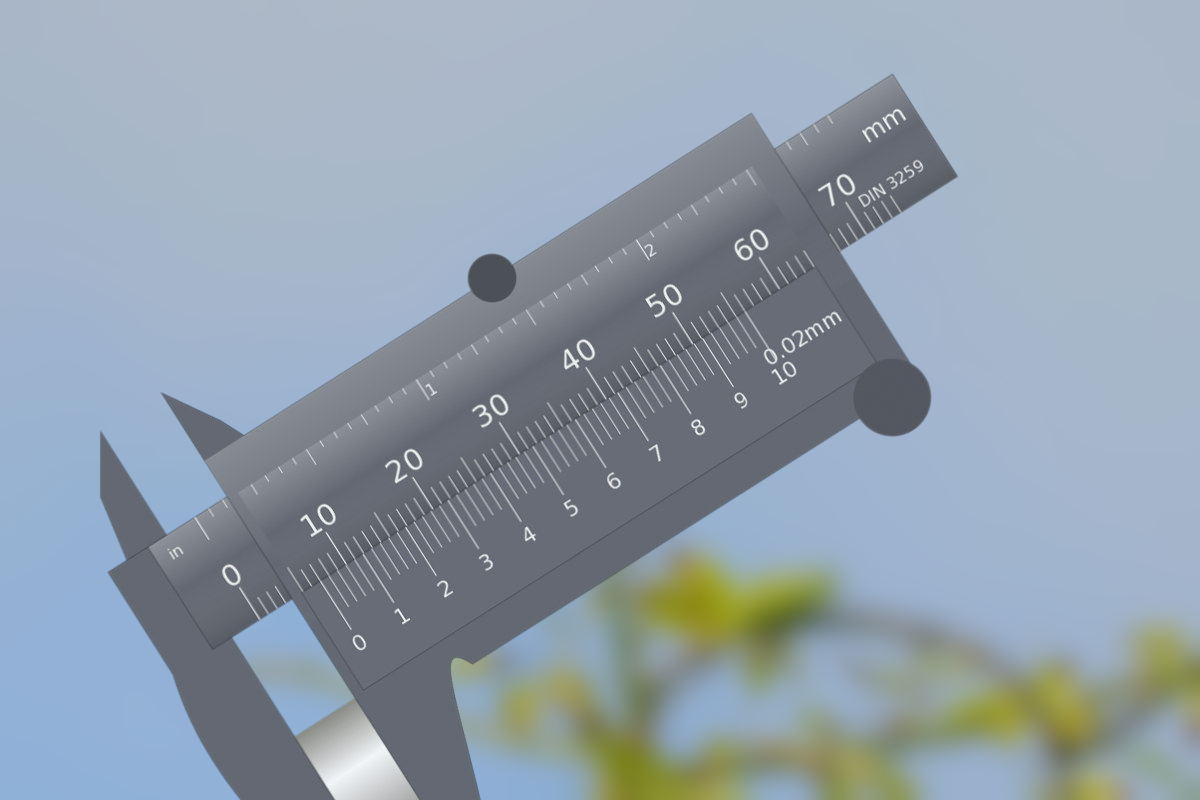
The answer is 7.0 mm
